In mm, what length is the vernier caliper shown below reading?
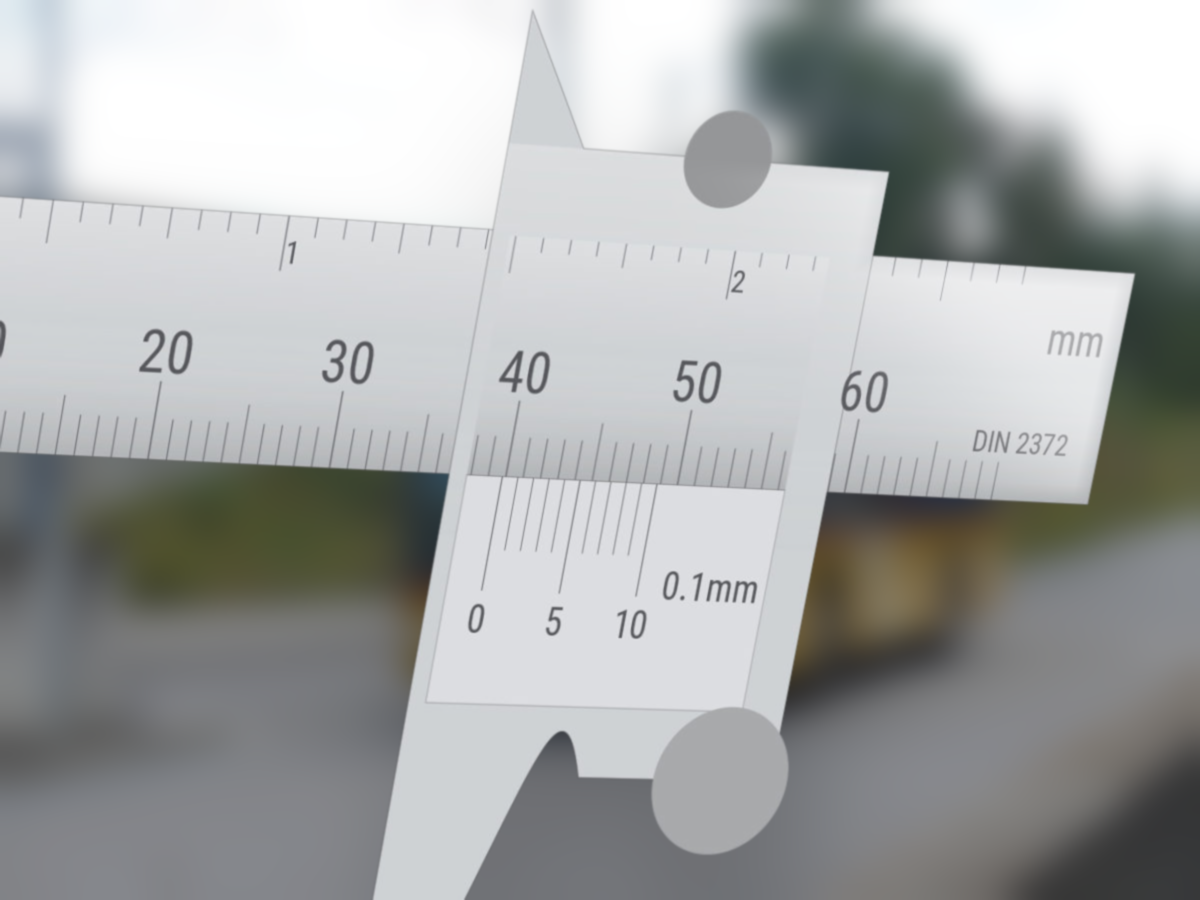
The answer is 39.8 mm
